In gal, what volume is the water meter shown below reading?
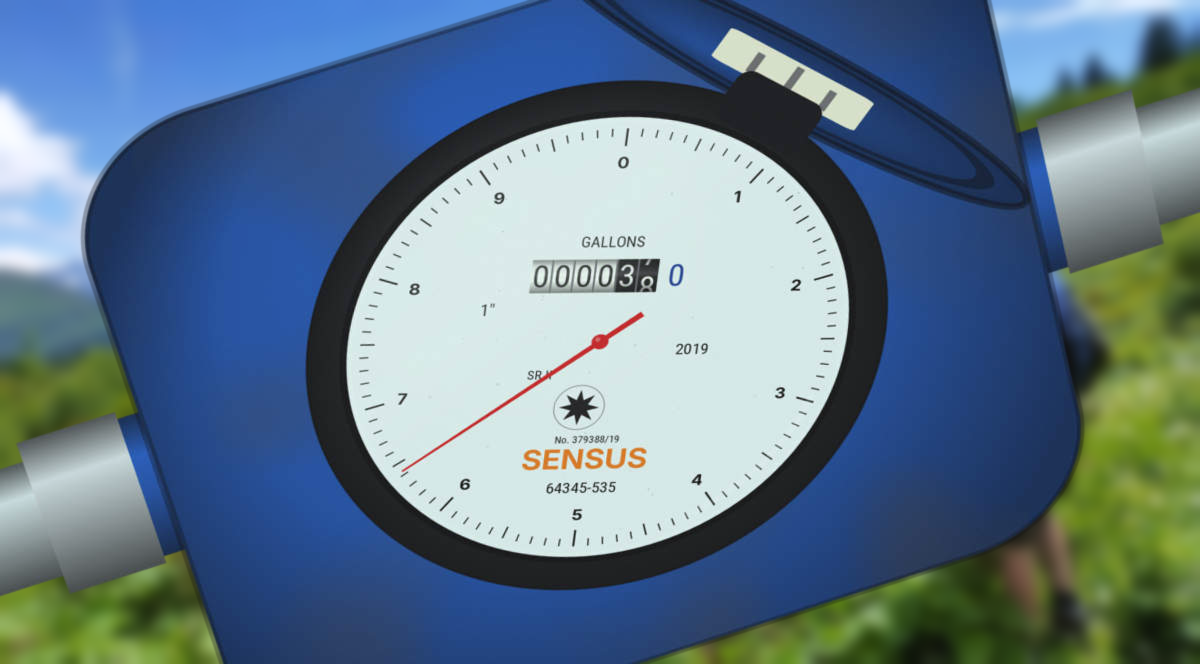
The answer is 376.4 gal
